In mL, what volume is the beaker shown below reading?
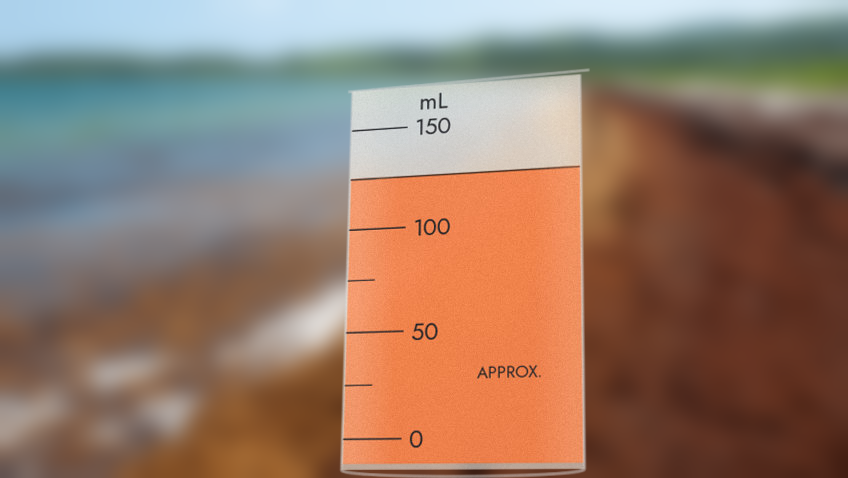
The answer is 125 mL
